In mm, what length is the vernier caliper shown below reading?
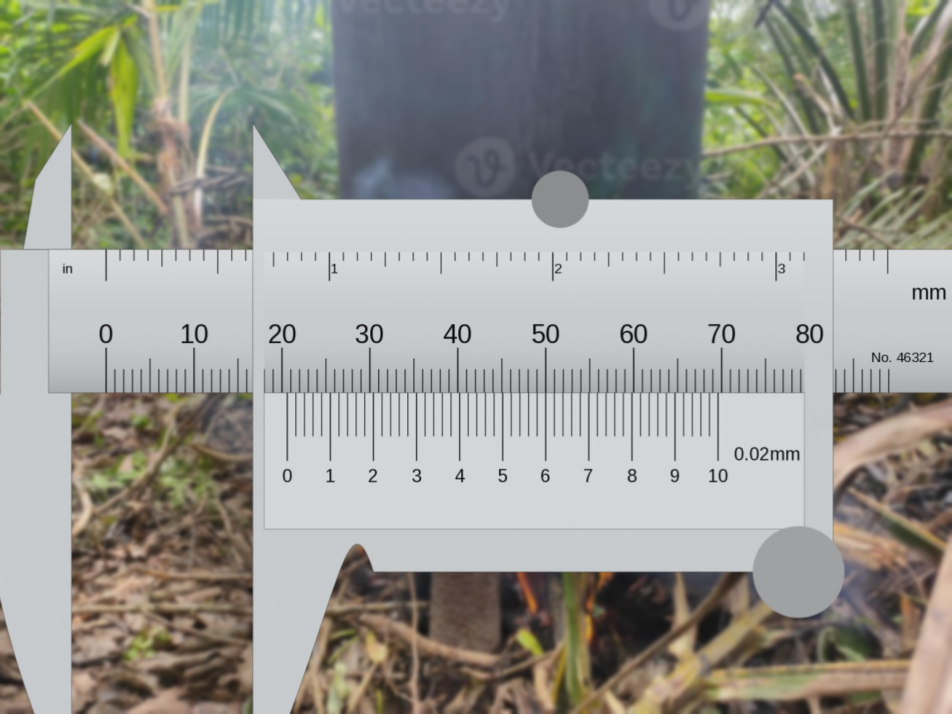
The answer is 20.6 mm
